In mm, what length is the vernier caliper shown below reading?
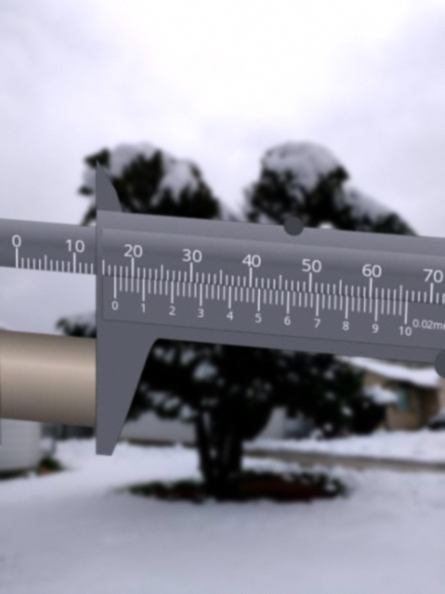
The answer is 17.0 mm
